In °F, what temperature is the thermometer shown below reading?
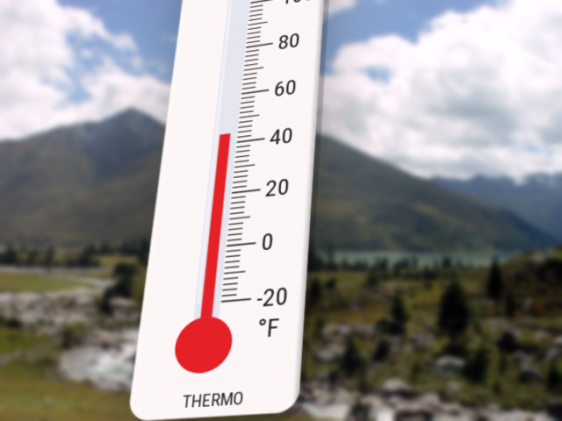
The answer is 44 °F
